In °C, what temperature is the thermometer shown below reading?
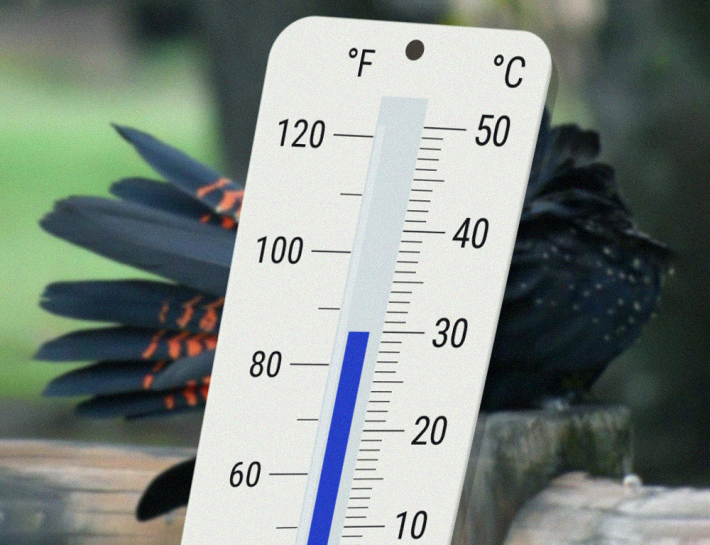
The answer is 30 °C
